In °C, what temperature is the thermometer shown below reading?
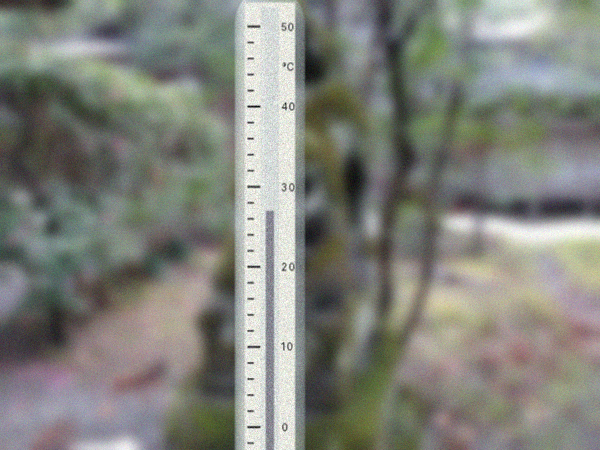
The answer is 27 °C
